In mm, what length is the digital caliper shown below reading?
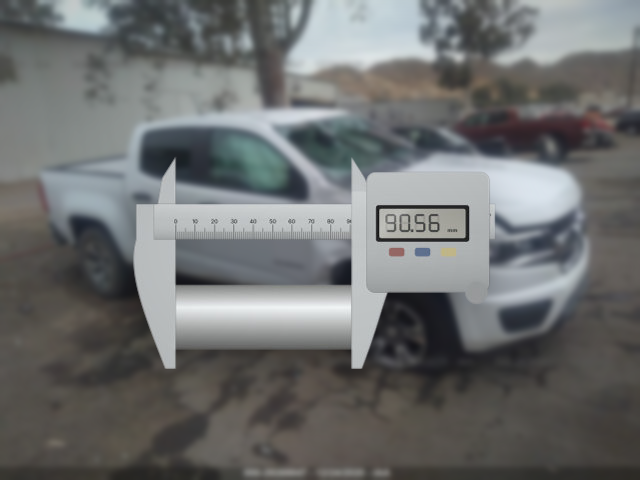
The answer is 90.56 mm
